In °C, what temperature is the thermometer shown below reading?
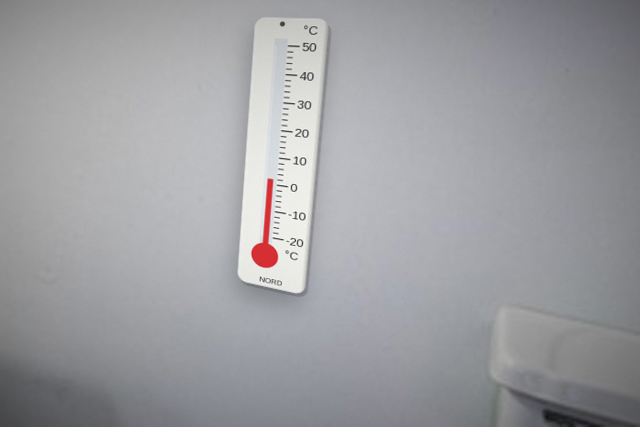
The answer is 2 °C
